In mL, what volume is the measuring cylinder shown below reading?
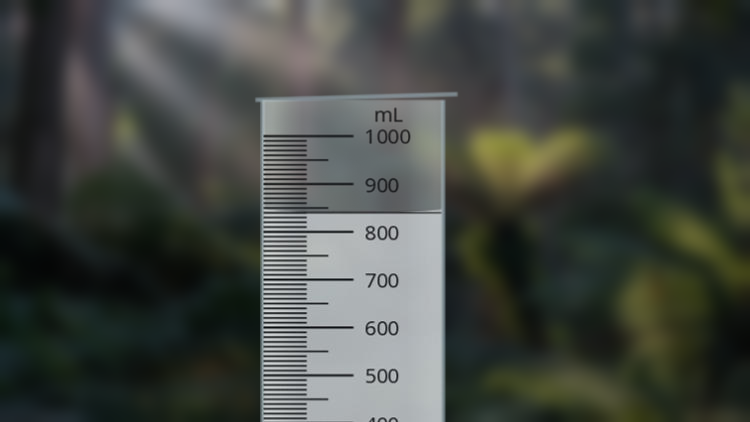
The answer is 840 mL
